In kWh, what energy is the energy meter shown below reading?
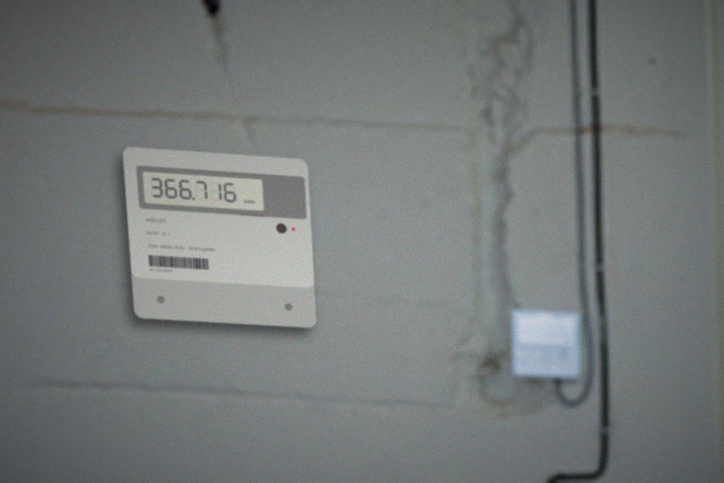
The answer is 366.716 kWh
